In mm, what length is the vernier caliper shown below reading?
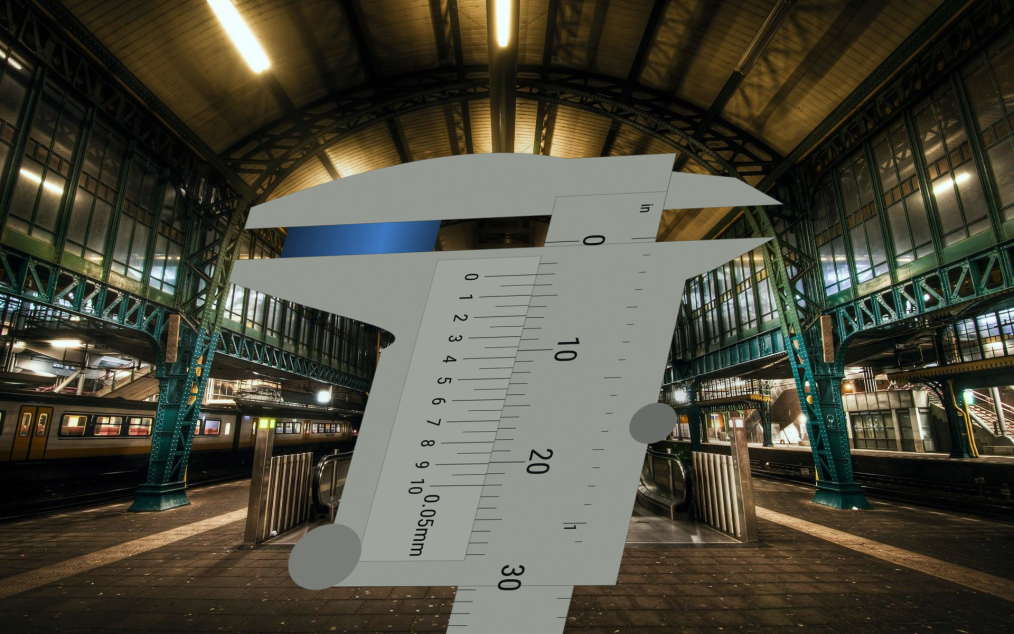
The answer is 3.0 mm
